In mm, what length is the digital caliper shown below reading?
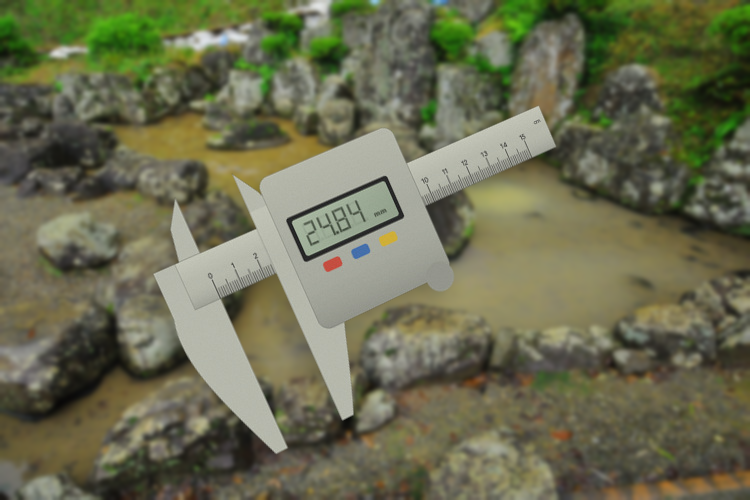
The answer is 24.84 mm
